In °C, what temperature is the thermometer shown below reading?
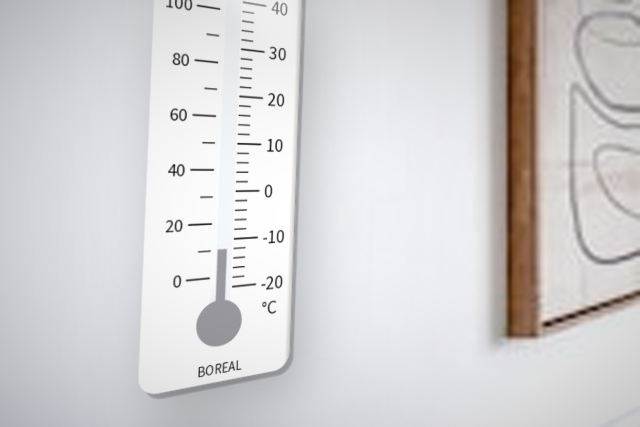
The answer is -12 °C
